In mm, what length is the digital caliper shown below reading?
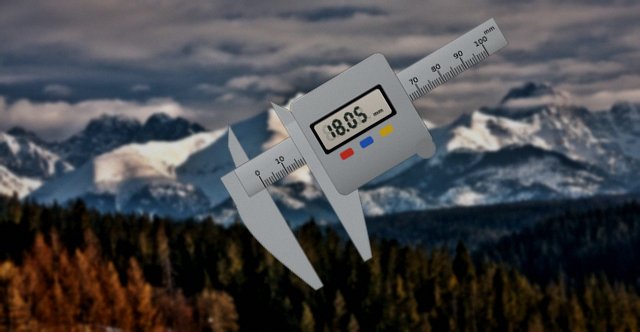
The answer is 18.05 mm
